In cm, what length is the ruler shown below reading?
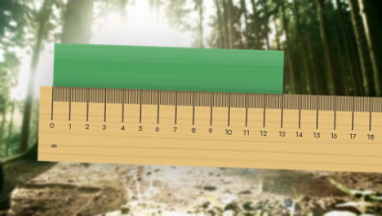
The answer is 13 cm
